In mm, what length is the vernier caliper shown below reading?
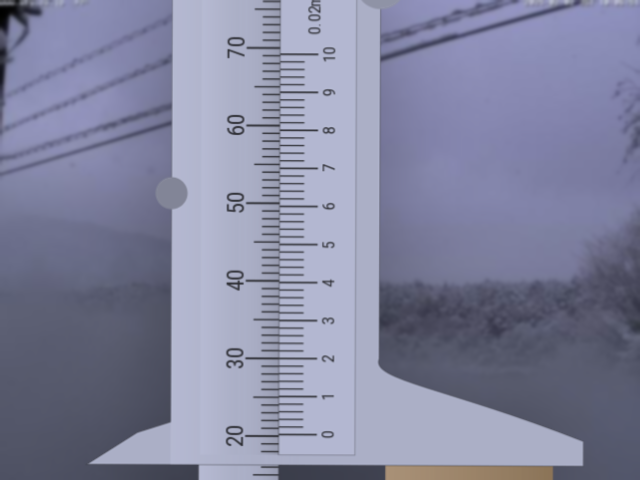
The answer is 20.2 mm
